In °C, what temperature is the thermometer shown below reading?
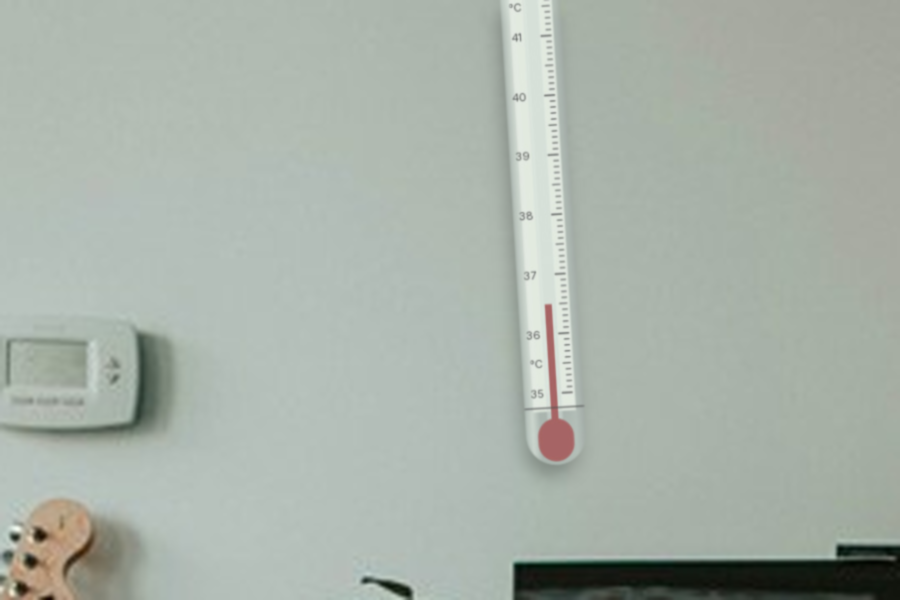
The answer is 36.5 °C
